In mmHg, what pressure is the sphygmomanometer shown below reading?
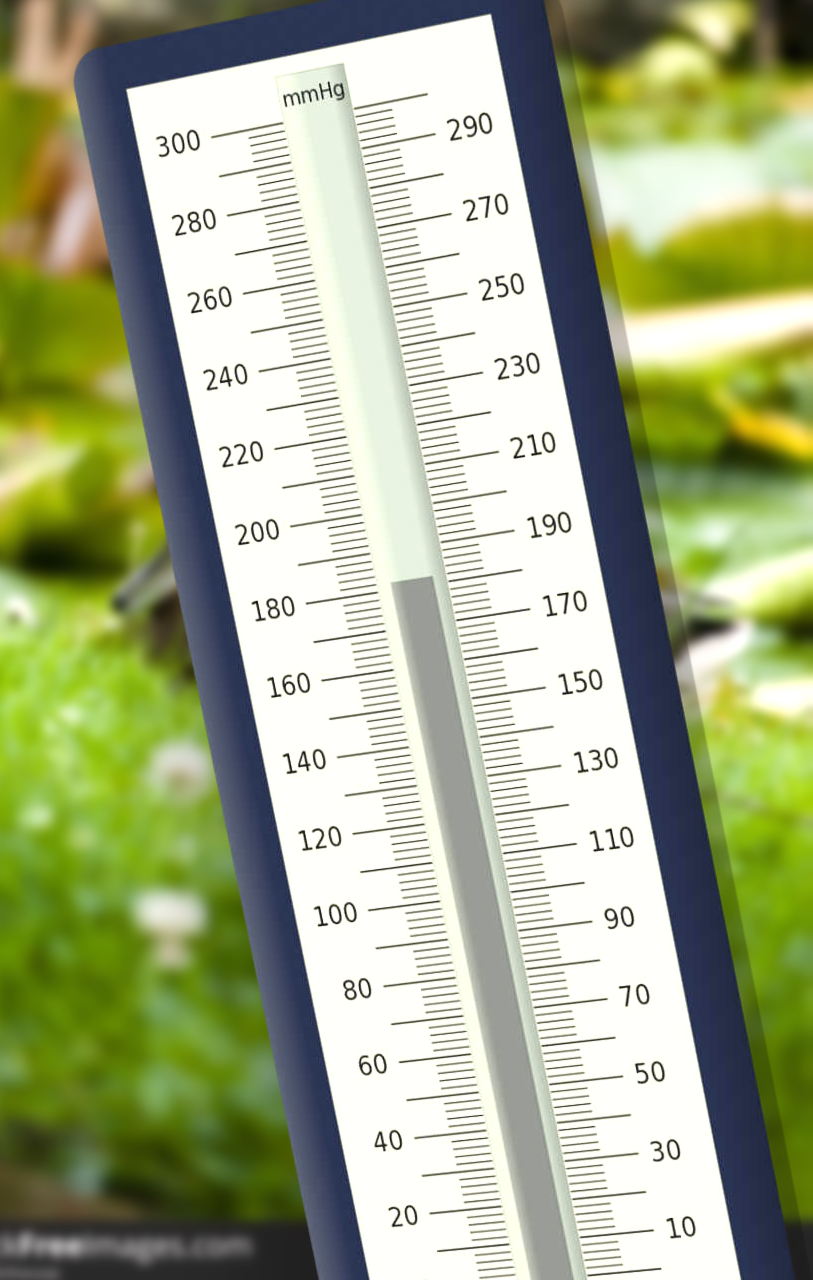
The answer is 182 mmHg
